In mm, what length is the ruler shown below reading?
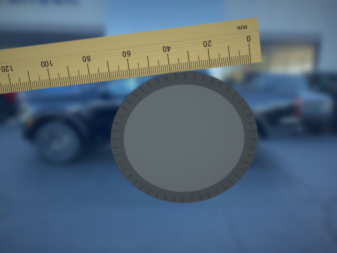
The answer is 75 mm
